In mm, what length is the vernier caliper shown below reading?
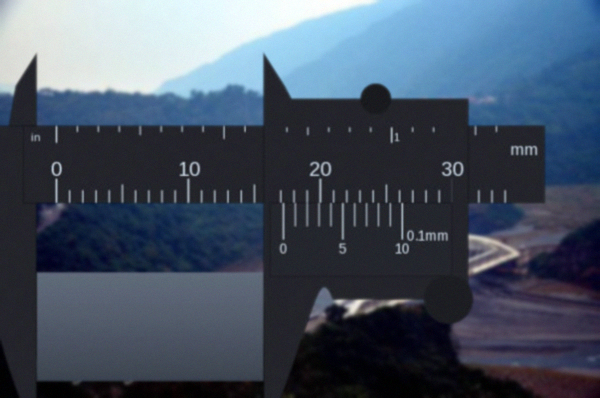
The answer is 17.2 mm
